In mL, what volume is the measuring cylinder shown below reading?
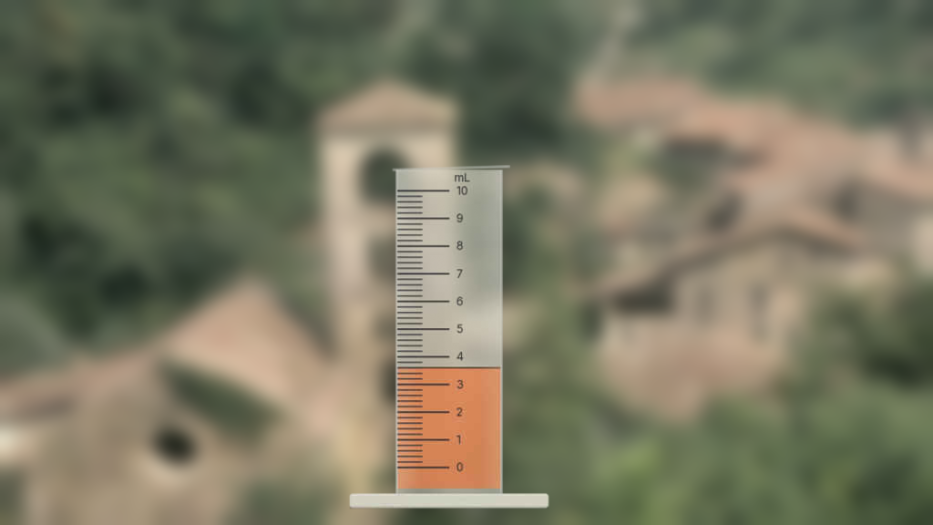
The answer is 3.6 mL
